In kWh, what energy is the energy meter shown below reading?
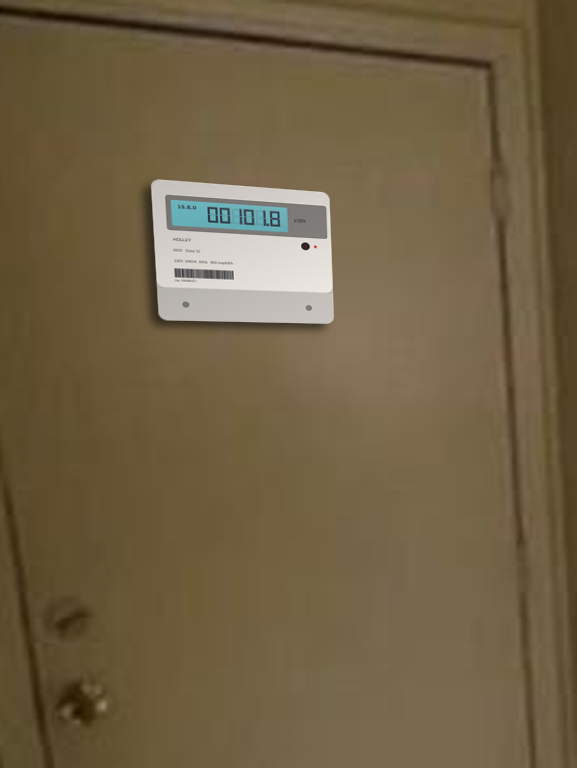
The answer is 101.8 kWh
